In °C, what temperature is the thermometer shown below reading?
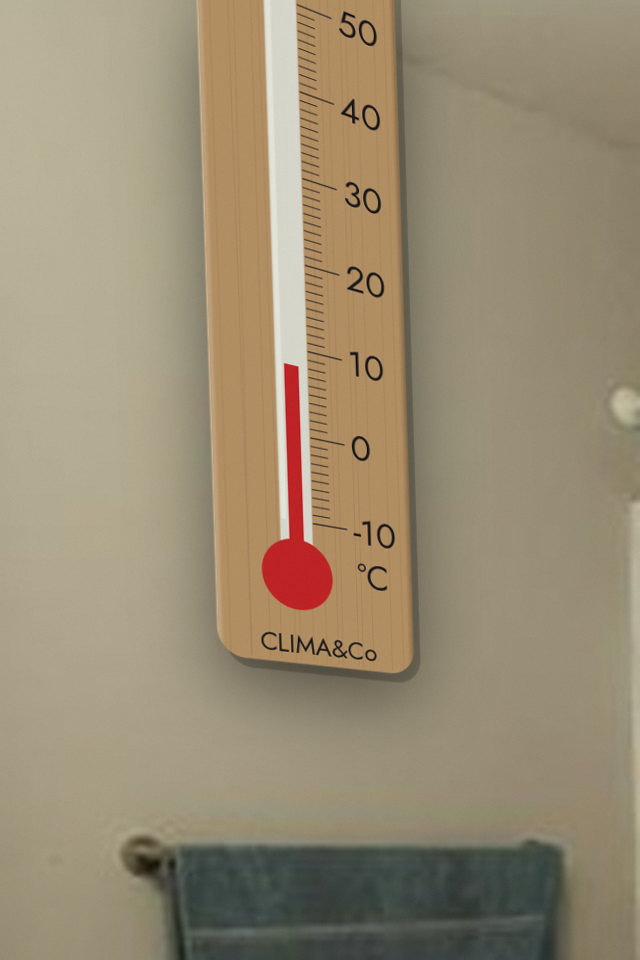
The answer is 8 °C
